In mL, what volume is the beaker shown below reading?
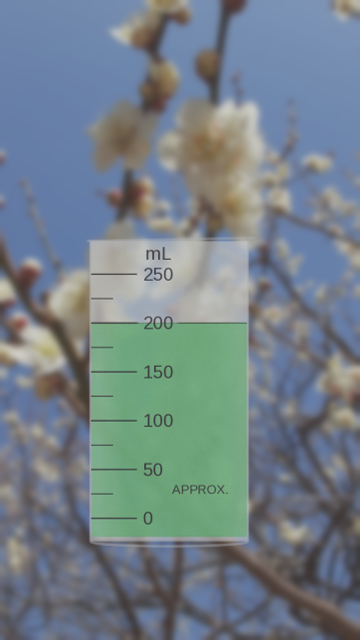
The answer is 200 mL
